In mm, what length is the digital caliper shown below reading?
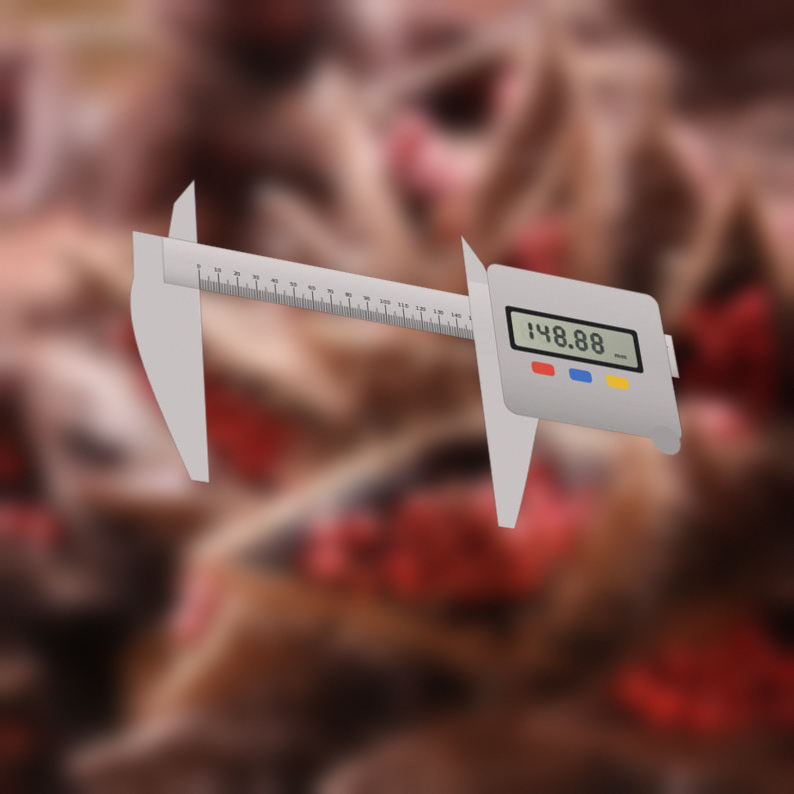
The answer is 148.88 mm
